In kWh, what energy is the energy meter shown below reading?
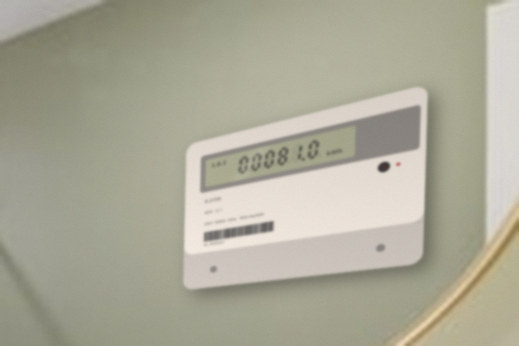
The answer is 81.0 kWh
